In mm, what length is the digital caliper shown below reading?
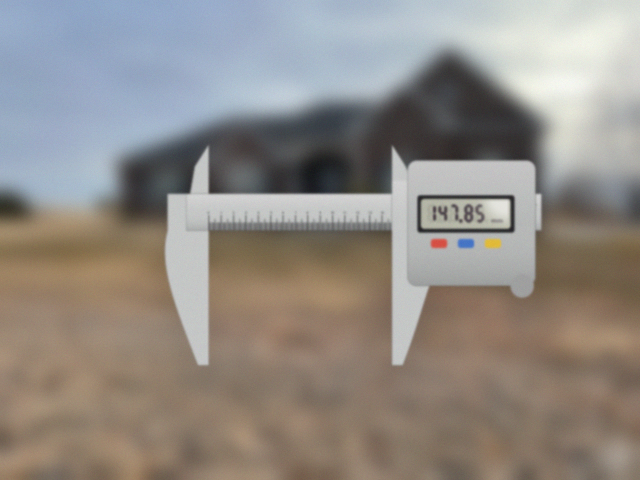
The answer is 147.85 mm
